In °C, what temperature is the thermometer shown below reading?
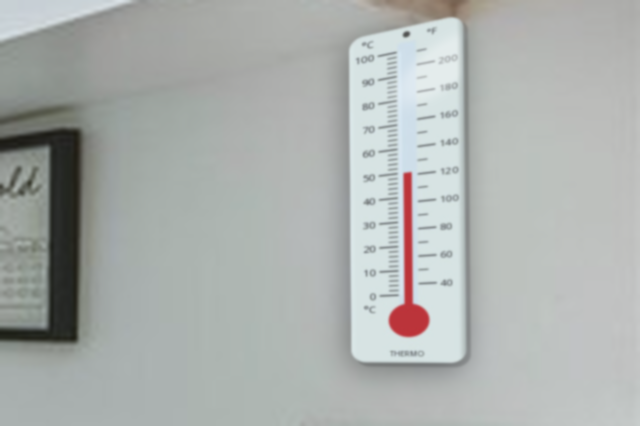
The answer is 50 °C
